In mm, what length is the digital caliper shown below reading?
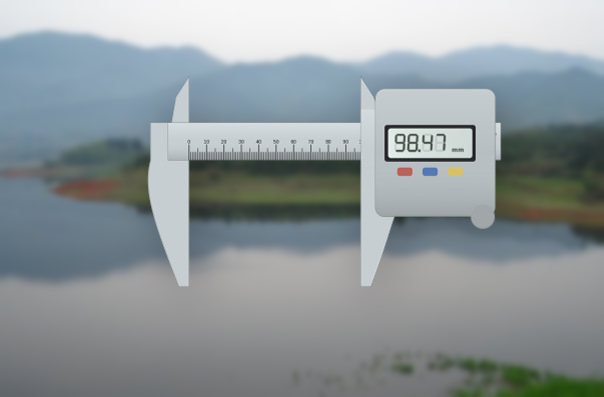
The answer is 98.47 mm
